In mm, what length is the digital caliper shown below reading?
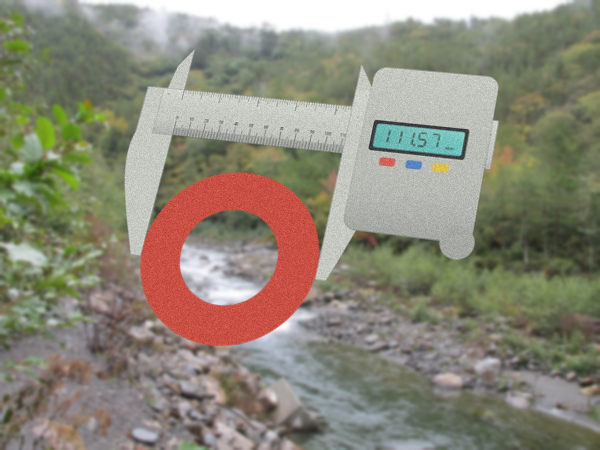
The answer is 111.57 mm
